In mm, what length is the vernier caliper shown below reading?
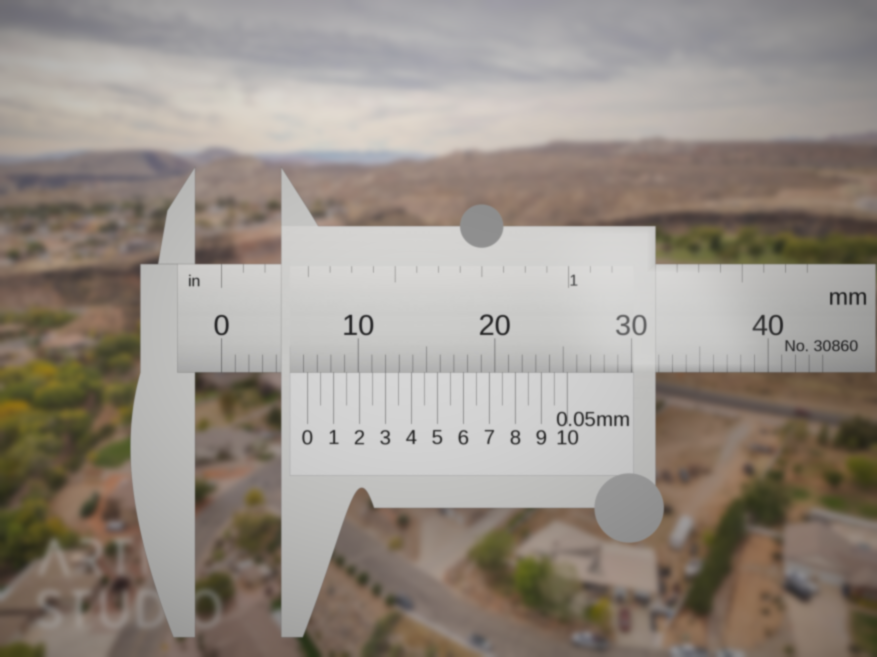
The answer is 6.3 mm
